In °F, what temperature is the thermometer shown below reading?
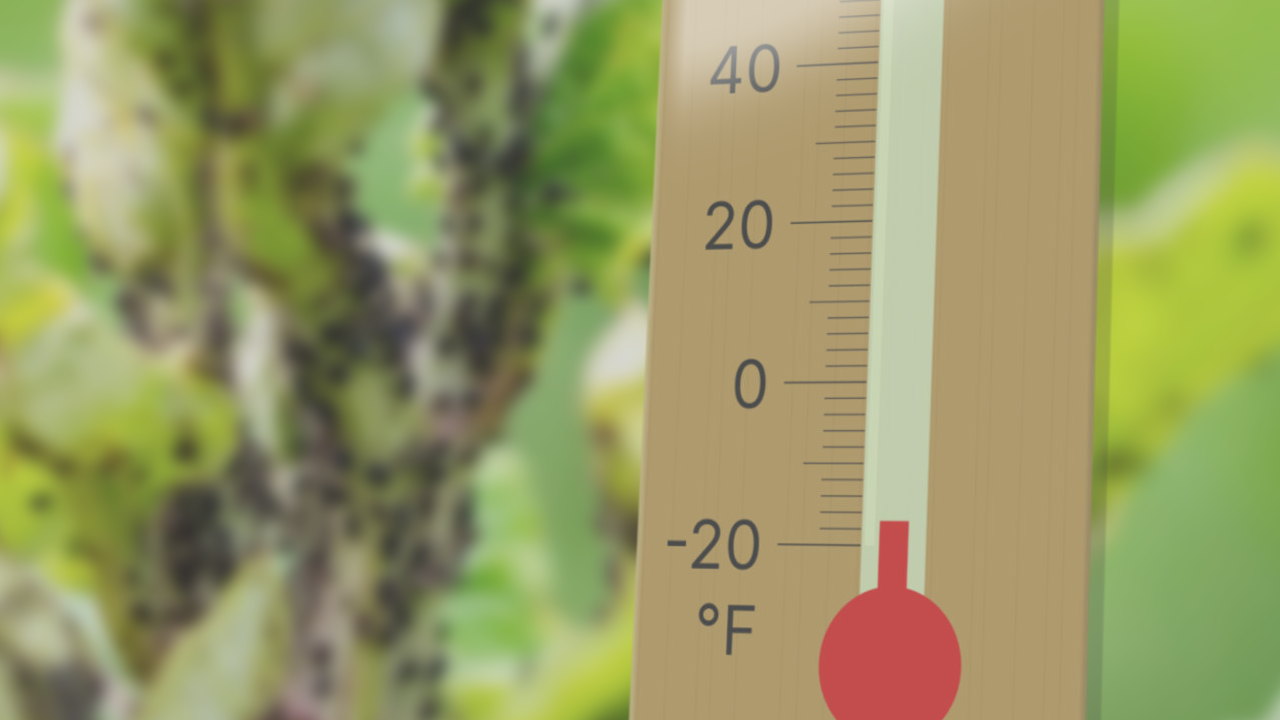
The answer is -17 °F
